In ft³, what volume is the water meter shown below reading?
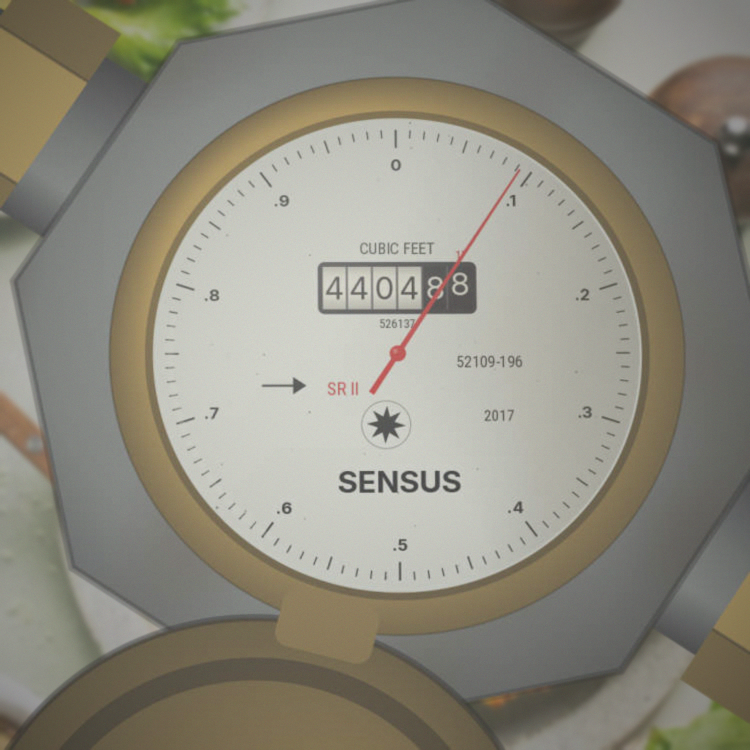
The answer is 440488.09 ft³
